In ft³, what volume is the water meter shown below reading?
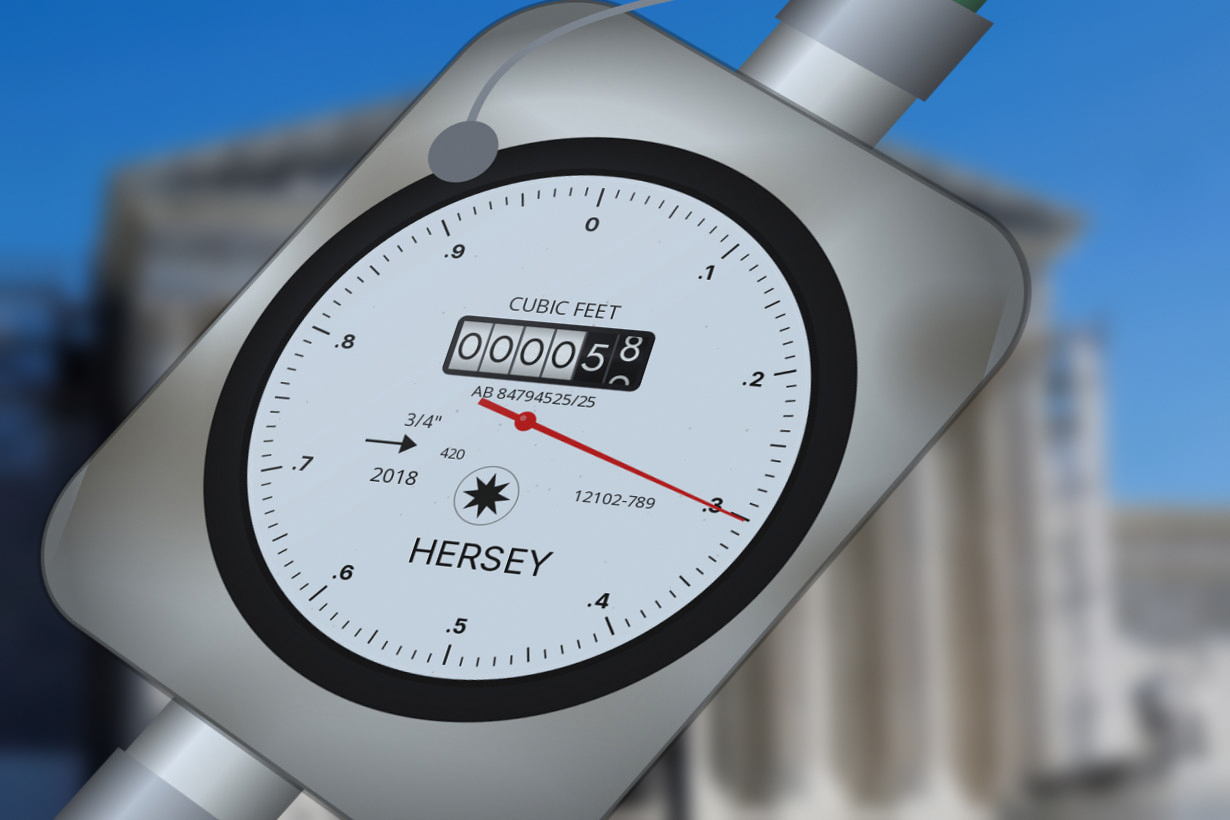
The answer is 58.30 ft³
